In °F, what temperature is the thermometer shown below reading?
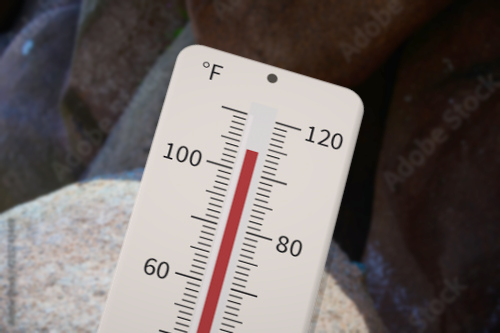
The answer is 108 °F
